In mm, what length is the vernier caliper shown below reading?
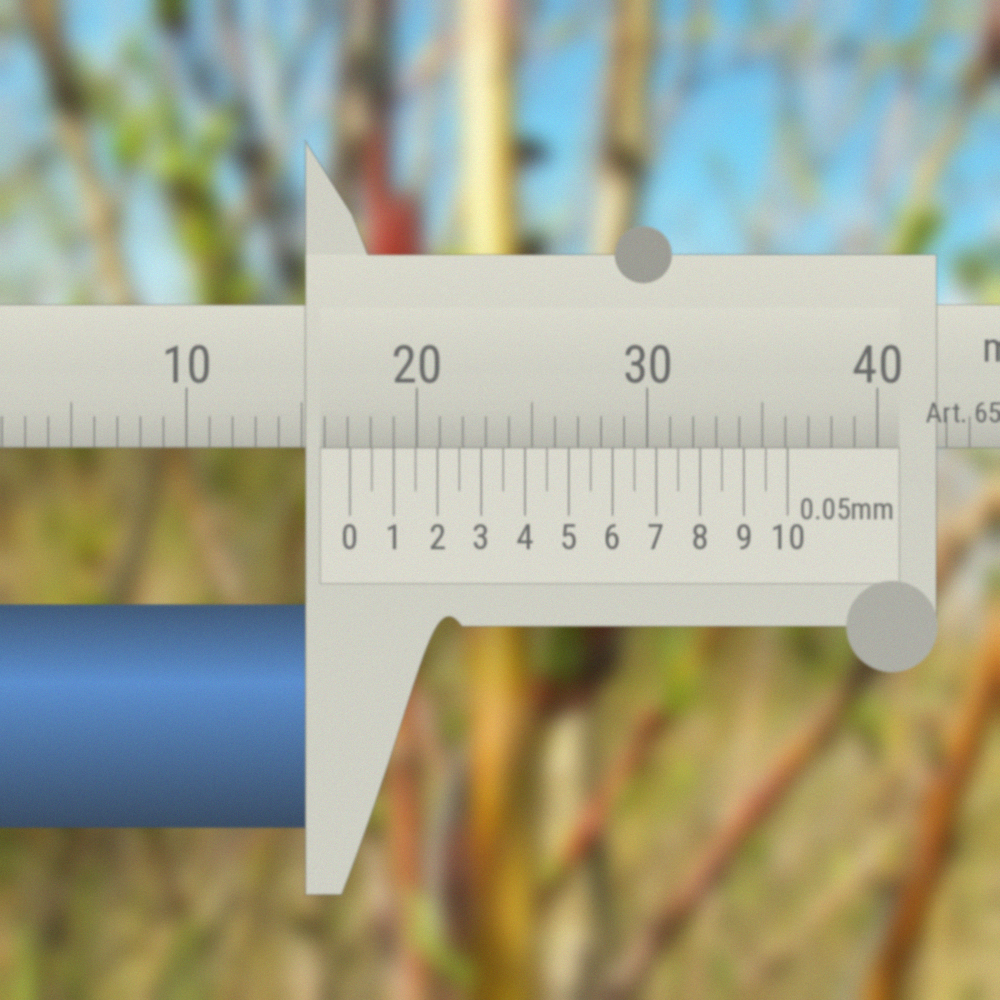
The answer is 17.1 mm
